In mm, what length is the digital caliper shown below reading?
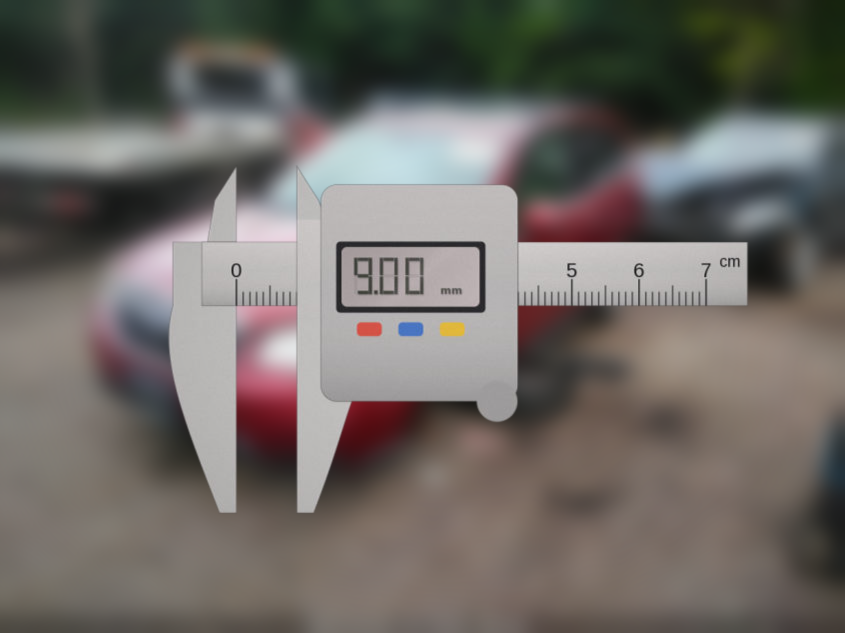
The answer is 9.00 mm
